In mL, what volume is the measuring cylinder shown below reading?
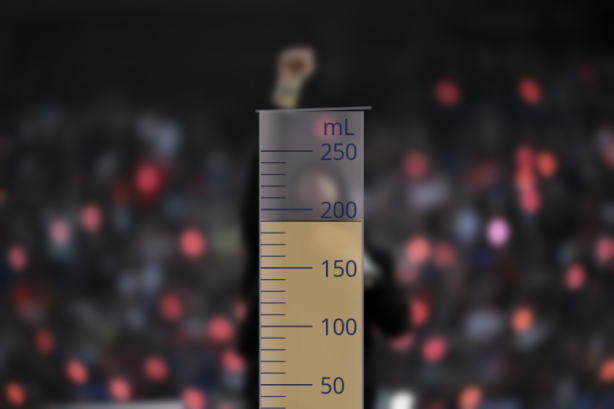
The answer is 190 mL
